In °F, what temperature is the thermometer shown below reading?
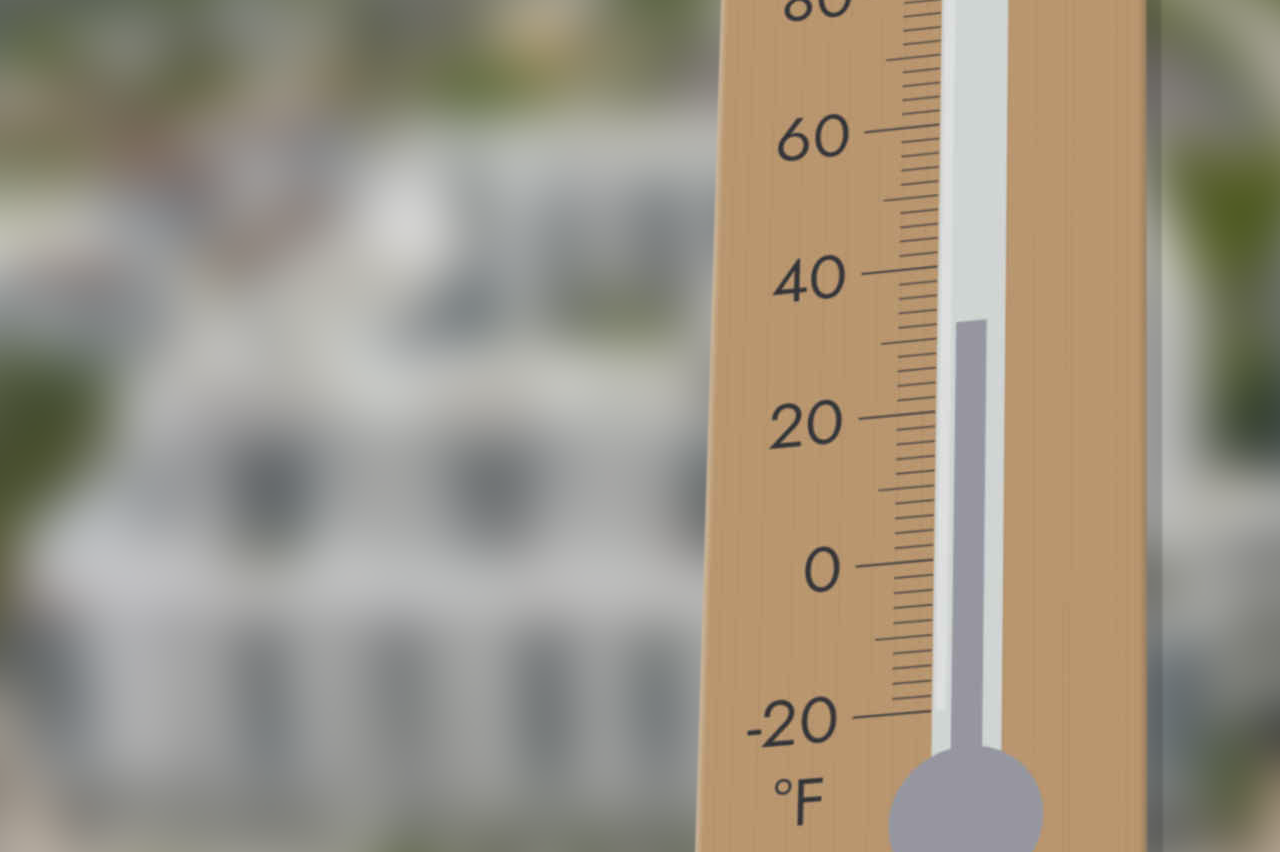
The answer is 32 °F
